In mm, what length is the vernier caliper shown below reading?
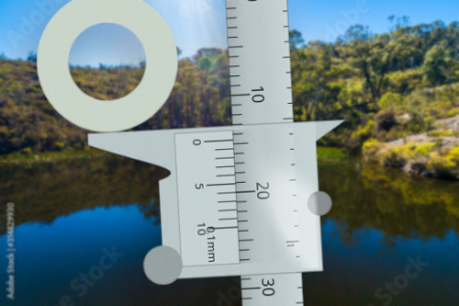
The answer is 14.6 mm
